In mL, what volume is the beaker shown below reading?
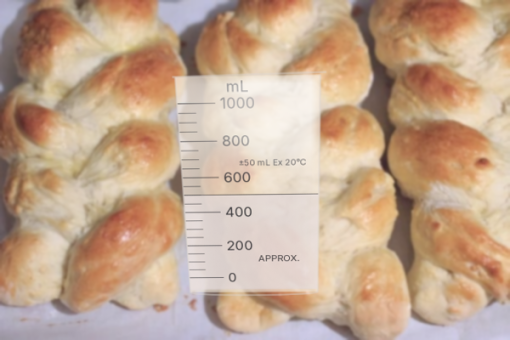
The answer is 500 mL
